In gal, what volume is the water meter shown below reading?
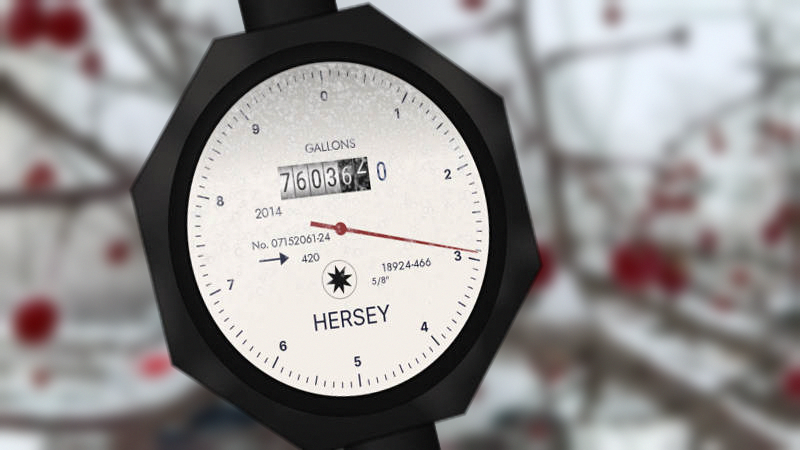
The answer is 7603622.9 gal
